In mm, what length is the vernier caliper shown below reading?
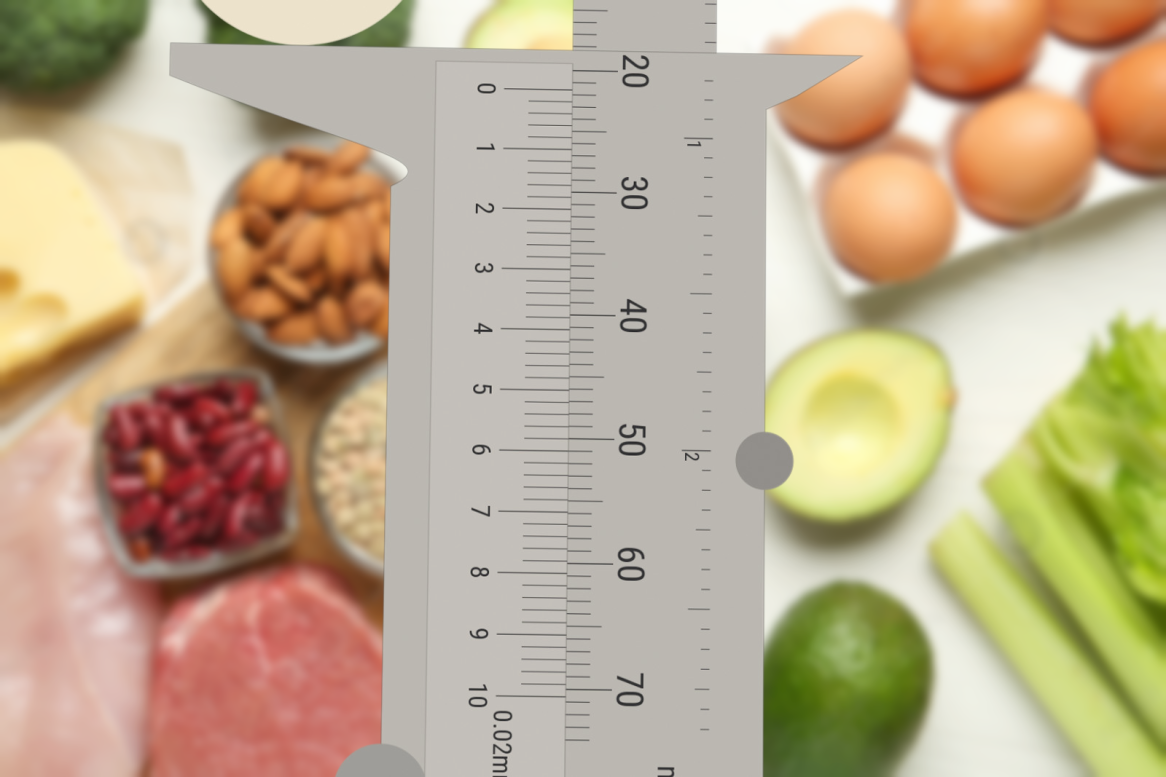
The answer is 21.6 mm
